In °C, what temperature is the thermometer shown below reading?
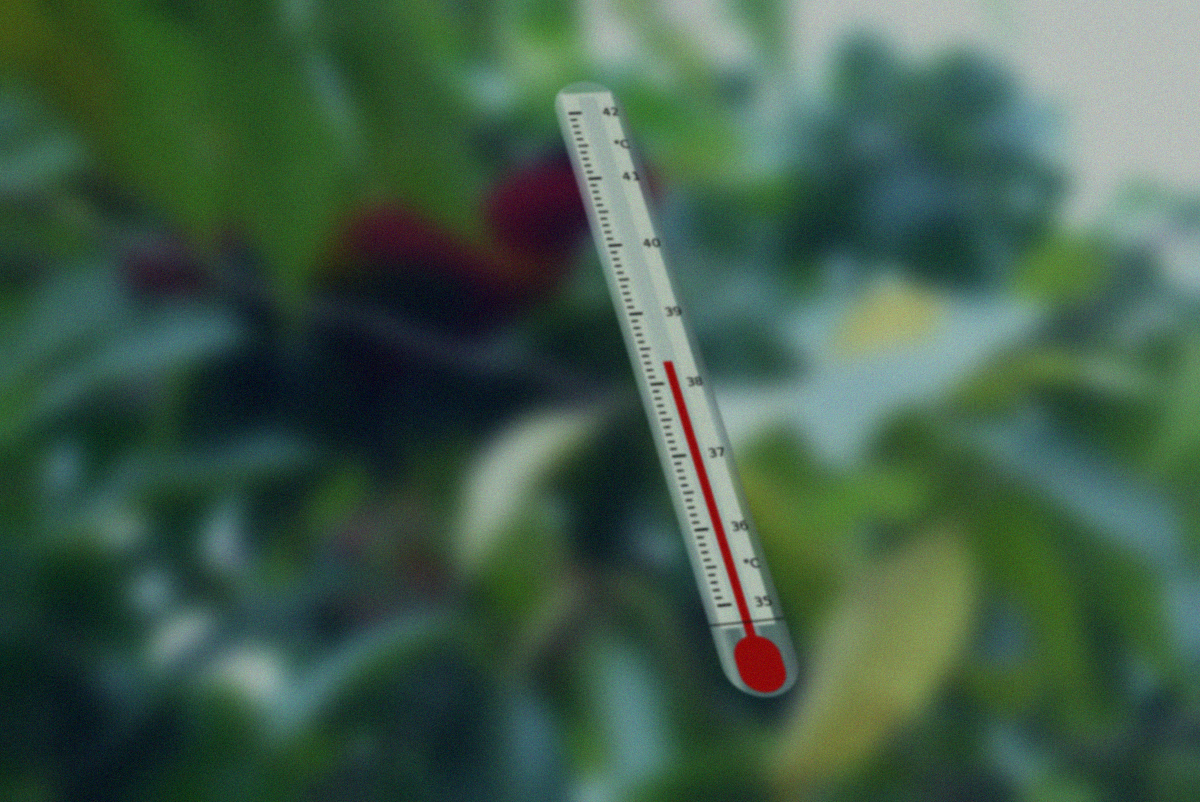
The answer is 38.3 °C
